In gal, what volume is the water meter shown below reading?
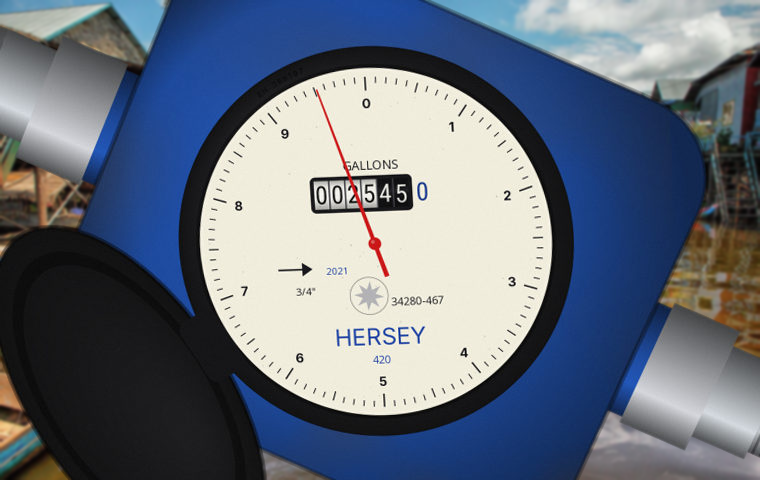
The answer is 25449.5 gal
